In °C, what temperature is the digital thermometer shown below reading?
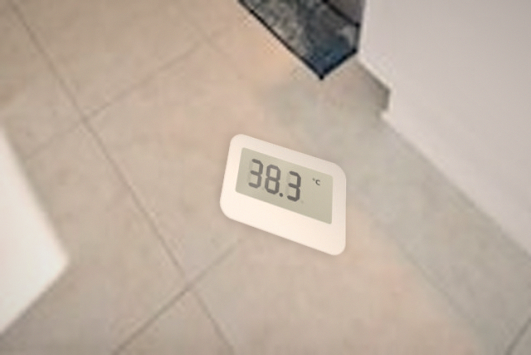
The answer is 38.3 °C
